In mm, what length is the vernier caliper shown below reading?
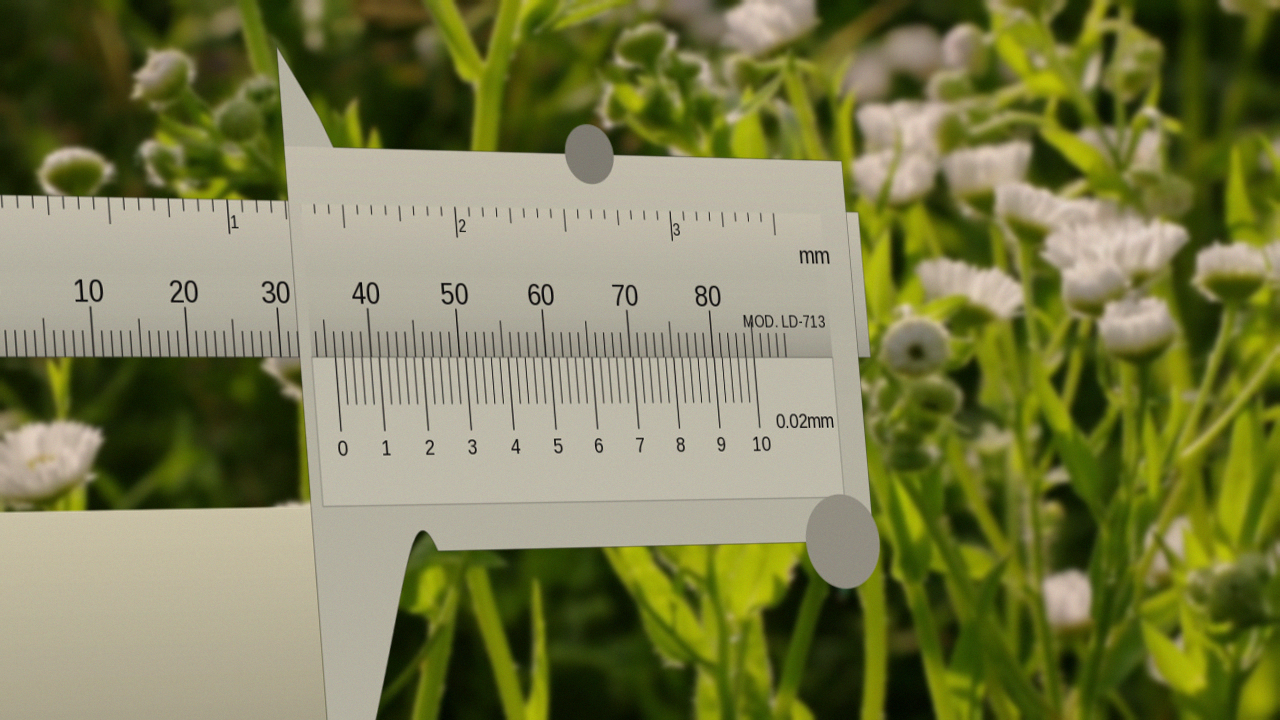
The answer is 36.0 mm
